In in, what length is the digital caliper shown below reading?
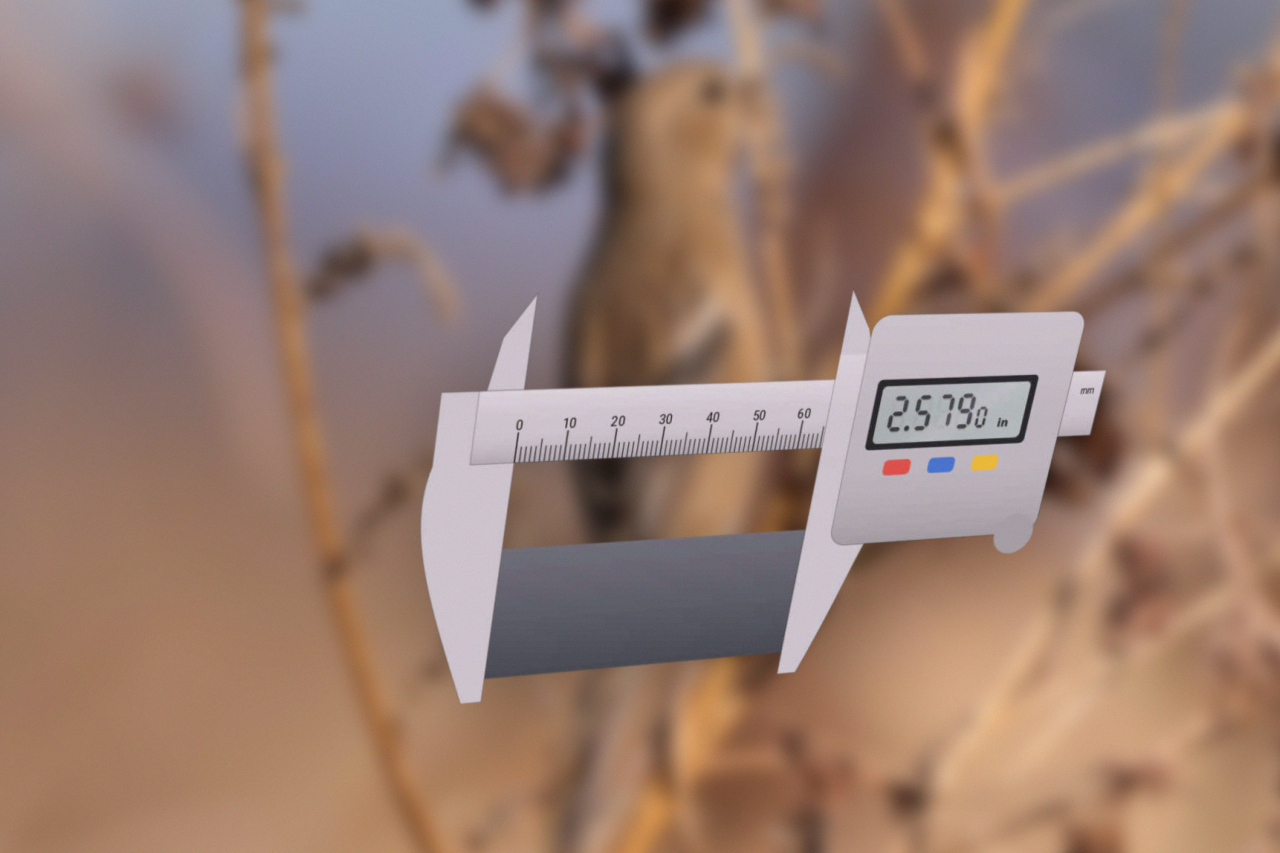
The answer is 2.5790 in
